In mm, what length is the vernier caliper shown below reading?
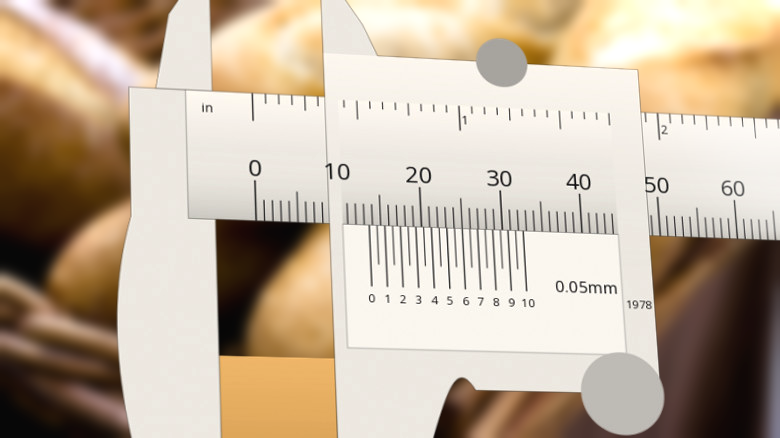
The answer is 13.6 mm
